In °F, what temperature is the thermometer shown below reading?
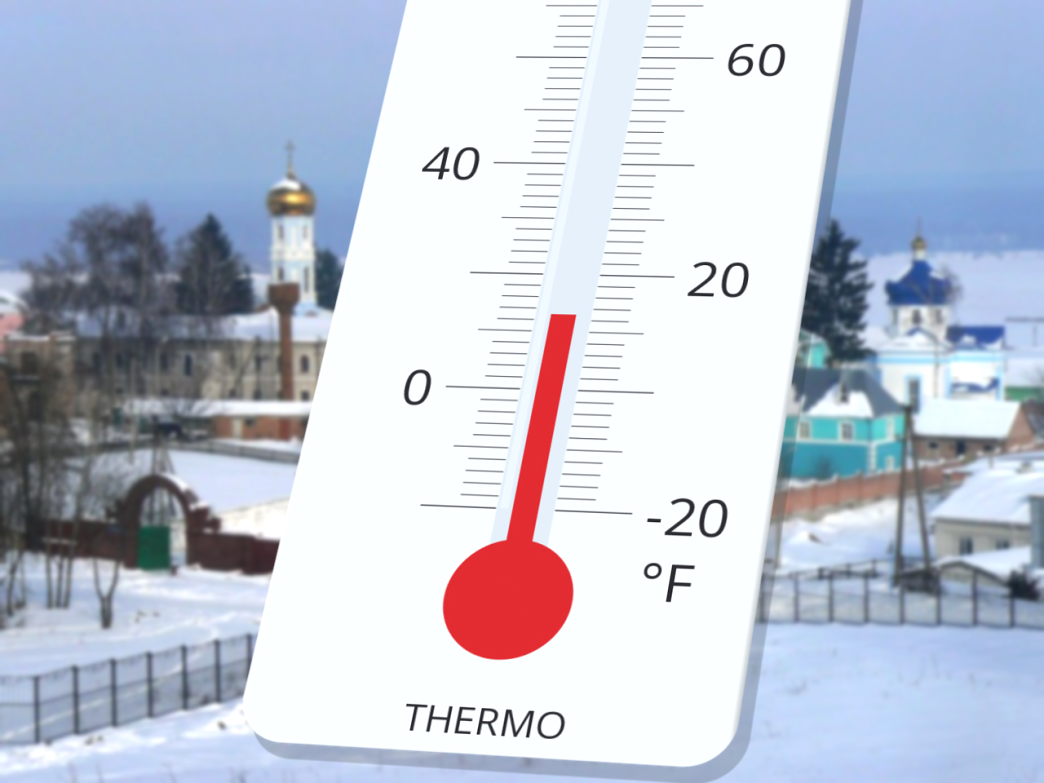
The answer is 13 °F
